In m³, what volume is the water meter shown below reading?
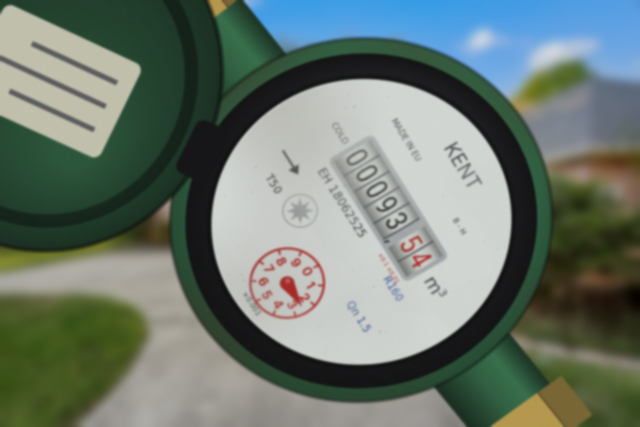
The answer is 93.542 m³
